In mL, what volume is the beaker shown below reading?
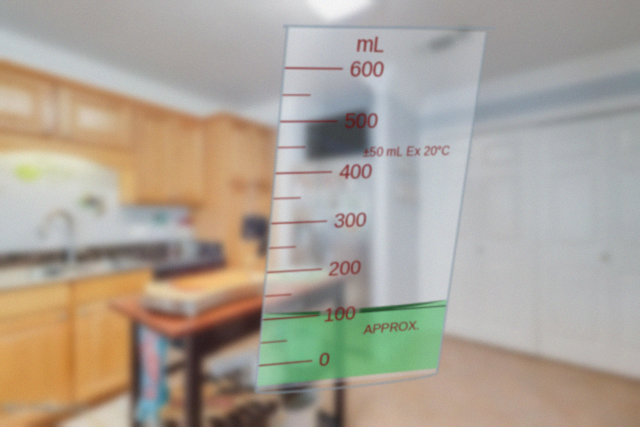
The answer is 100 mL
